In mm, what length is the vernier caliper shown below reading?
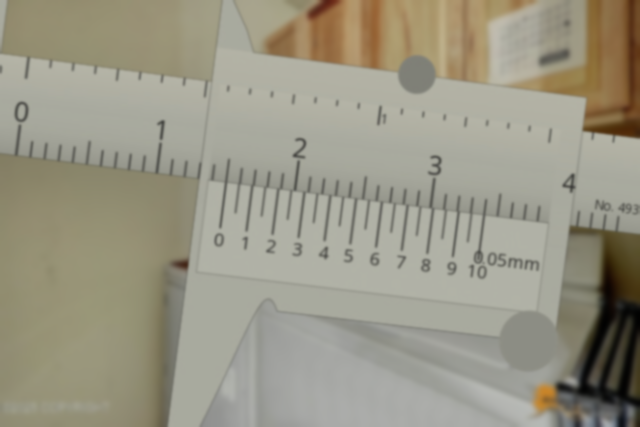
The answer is 15.0 mm
